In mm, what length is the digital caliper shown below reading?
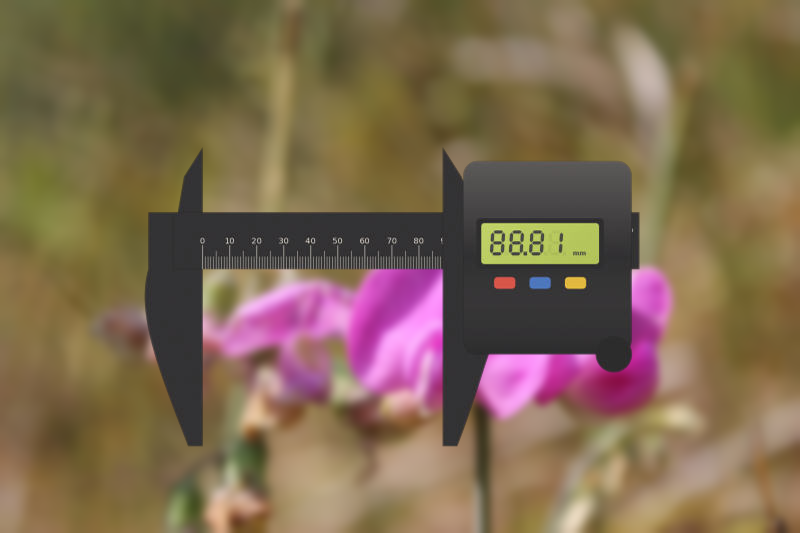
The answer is 88.81 mm
